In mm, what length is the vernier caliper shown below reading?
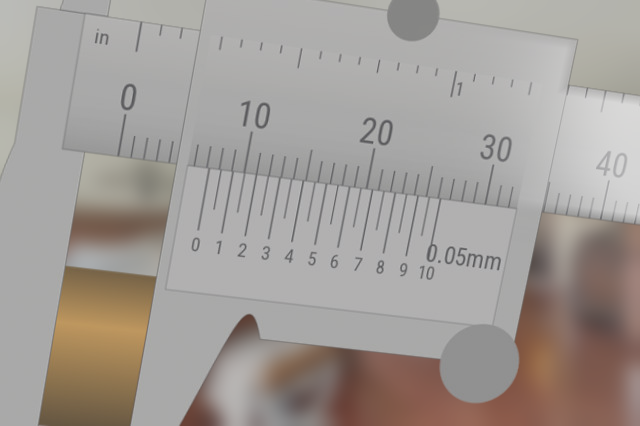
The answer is 7.2 mm
